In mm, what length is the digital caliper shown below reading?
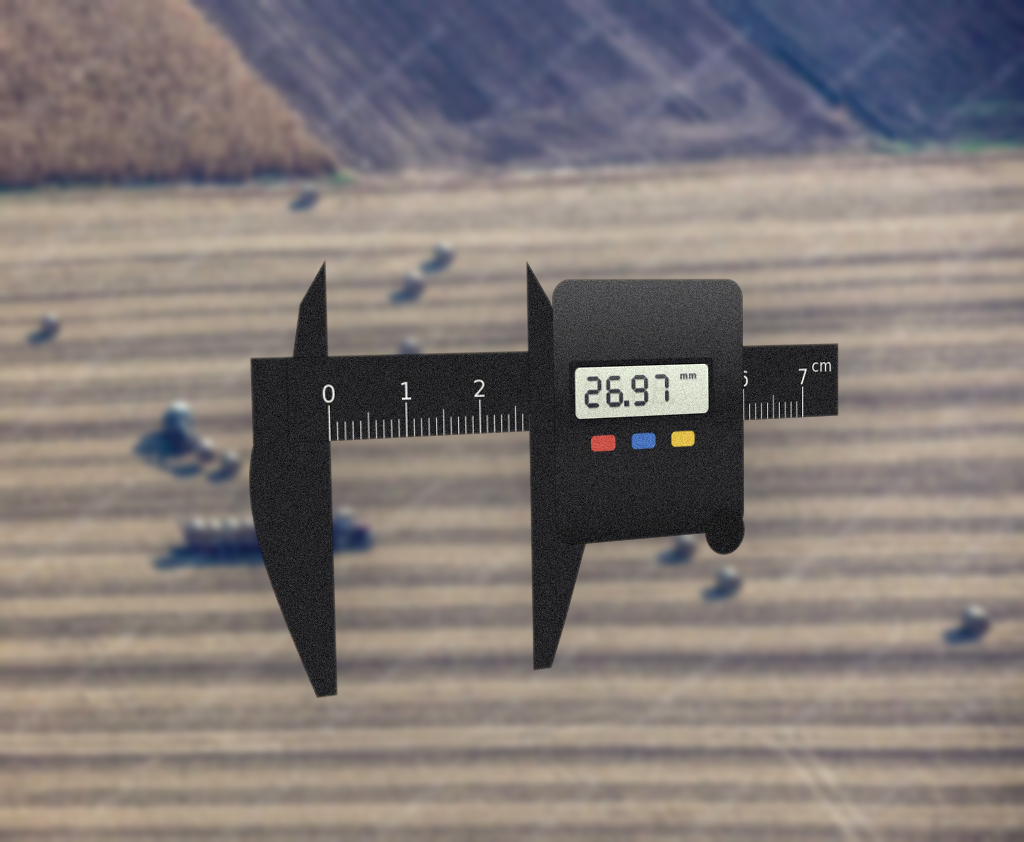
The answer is 26.97 mm
